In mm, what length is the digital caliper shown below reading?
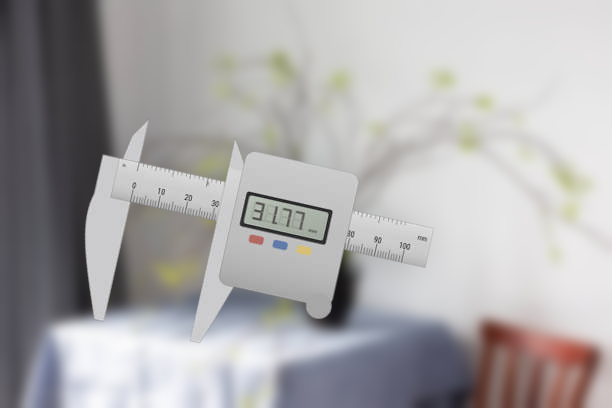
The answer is 31.77 mm
